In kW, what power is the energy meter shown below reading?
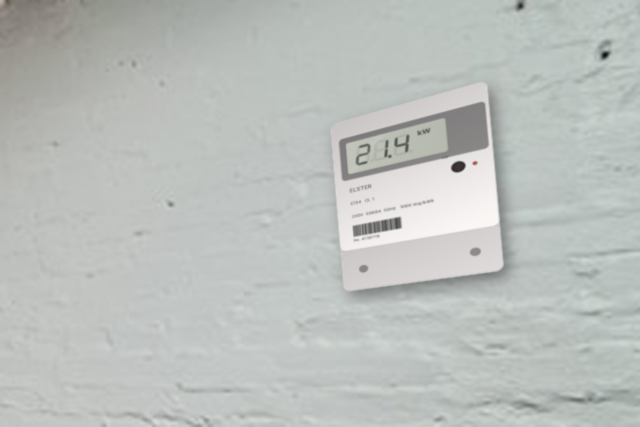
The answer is 21.4 kW
